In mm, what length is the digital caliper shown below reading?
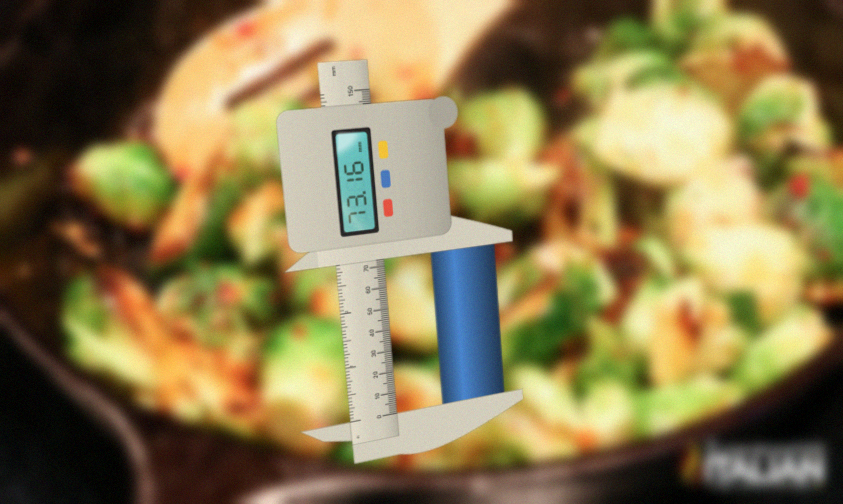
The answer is 73.16 mm
